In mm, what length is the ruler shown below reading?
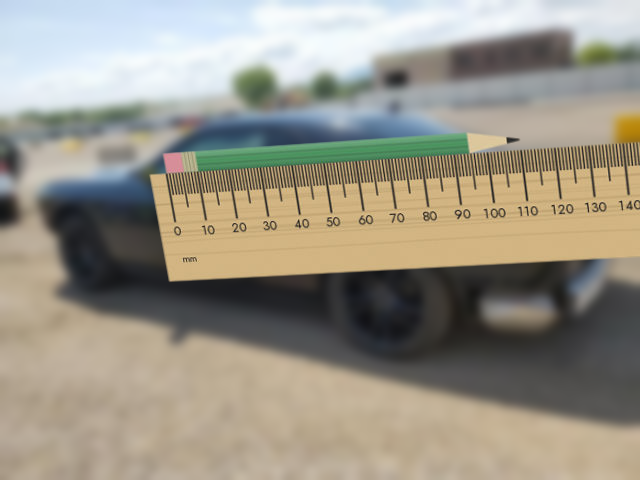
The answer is 110 mm
